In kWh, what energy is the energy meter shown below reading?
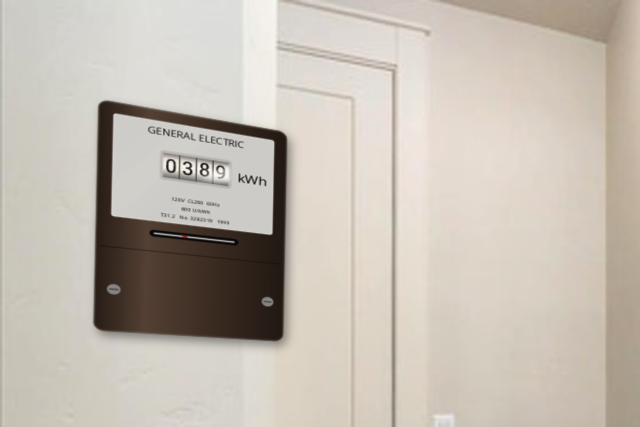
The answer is 389 kWh
